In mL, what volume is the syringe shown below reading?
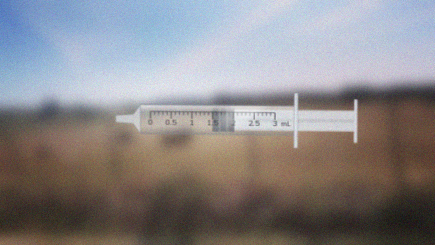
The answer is 1.5 mL
